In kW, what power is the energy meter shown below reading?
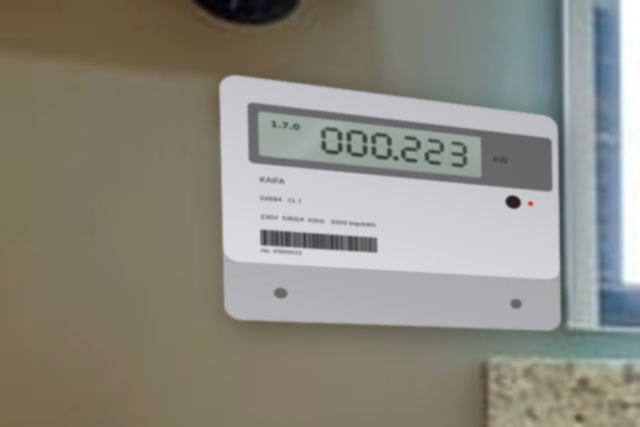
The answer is 0.223 kW
